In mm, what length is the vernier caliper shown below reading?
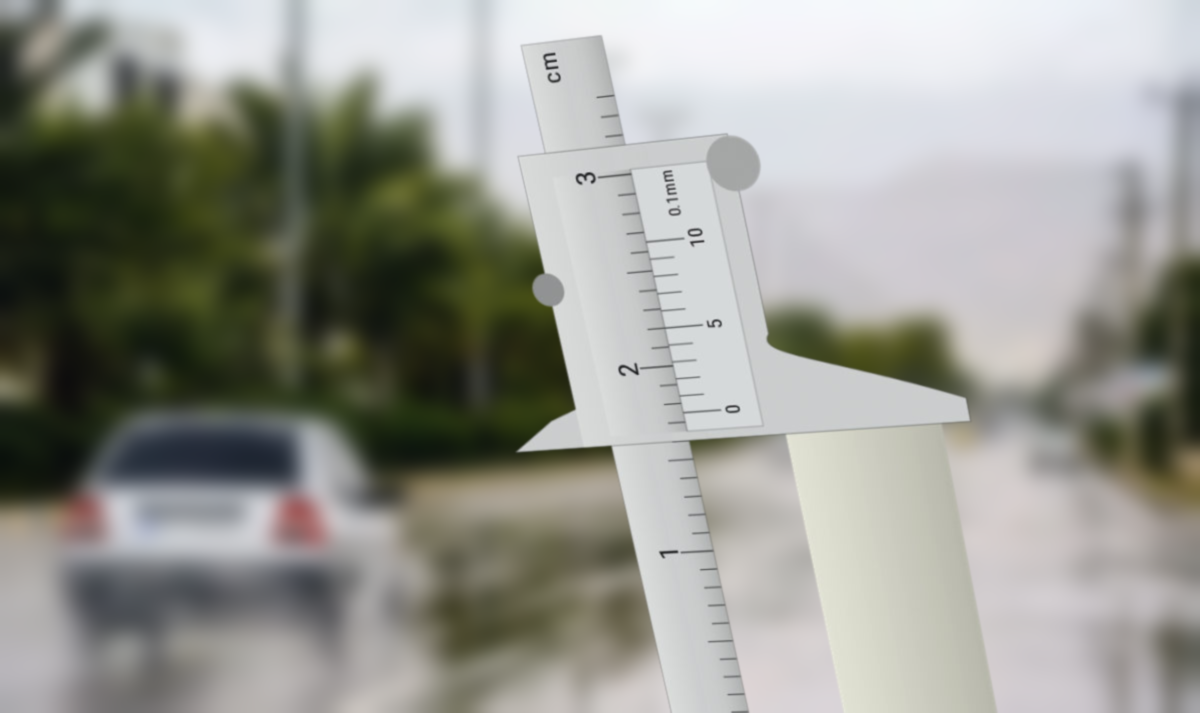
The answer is 17.5 mm
